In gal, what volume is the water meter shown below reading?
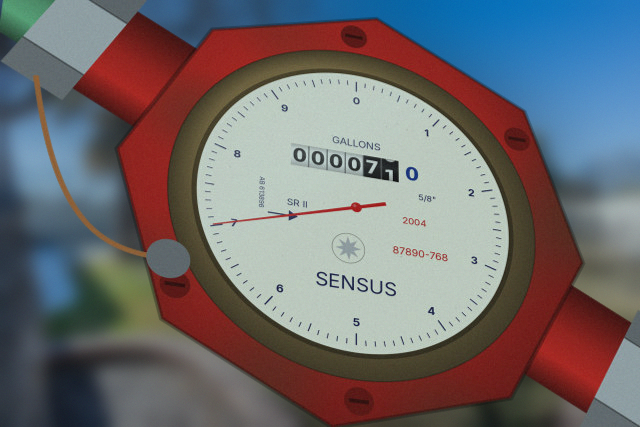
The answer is 707.0 gal
